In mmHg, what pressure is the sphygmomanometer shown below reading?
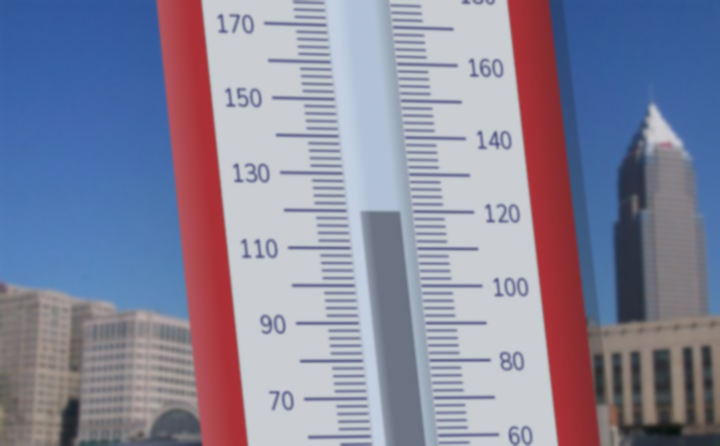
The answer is 120 mmHg
